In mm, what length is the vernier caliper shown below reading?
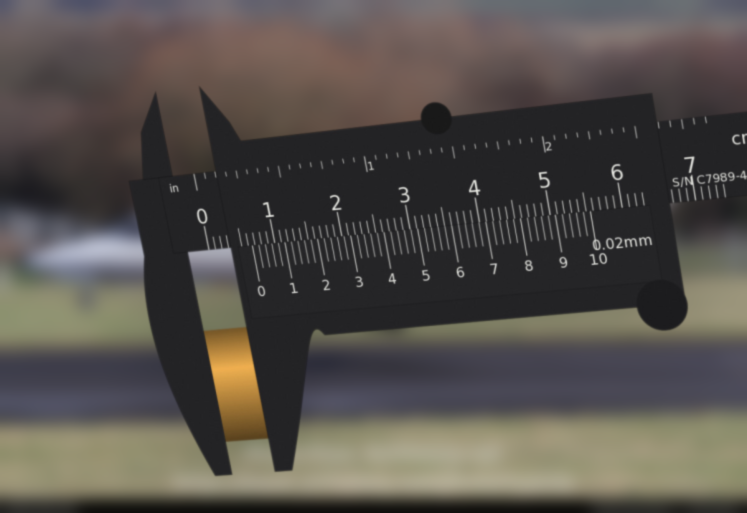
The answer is 6.6 mm
